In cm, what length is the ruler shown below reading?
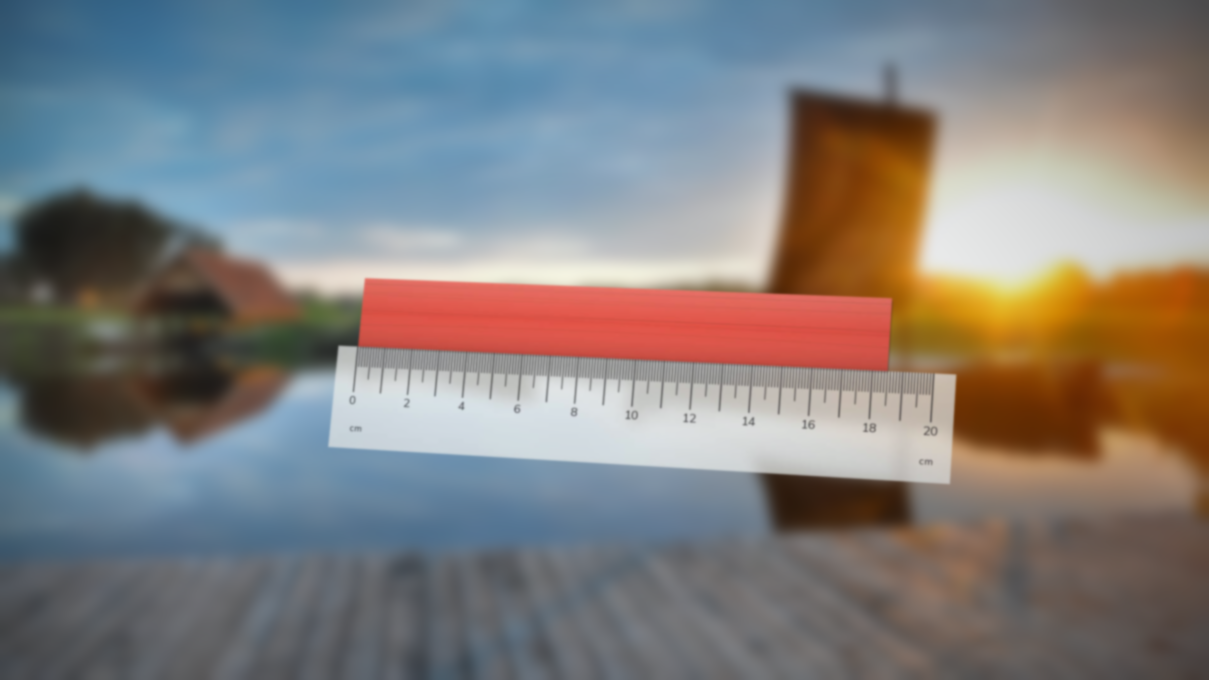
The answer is 18.5 cm
